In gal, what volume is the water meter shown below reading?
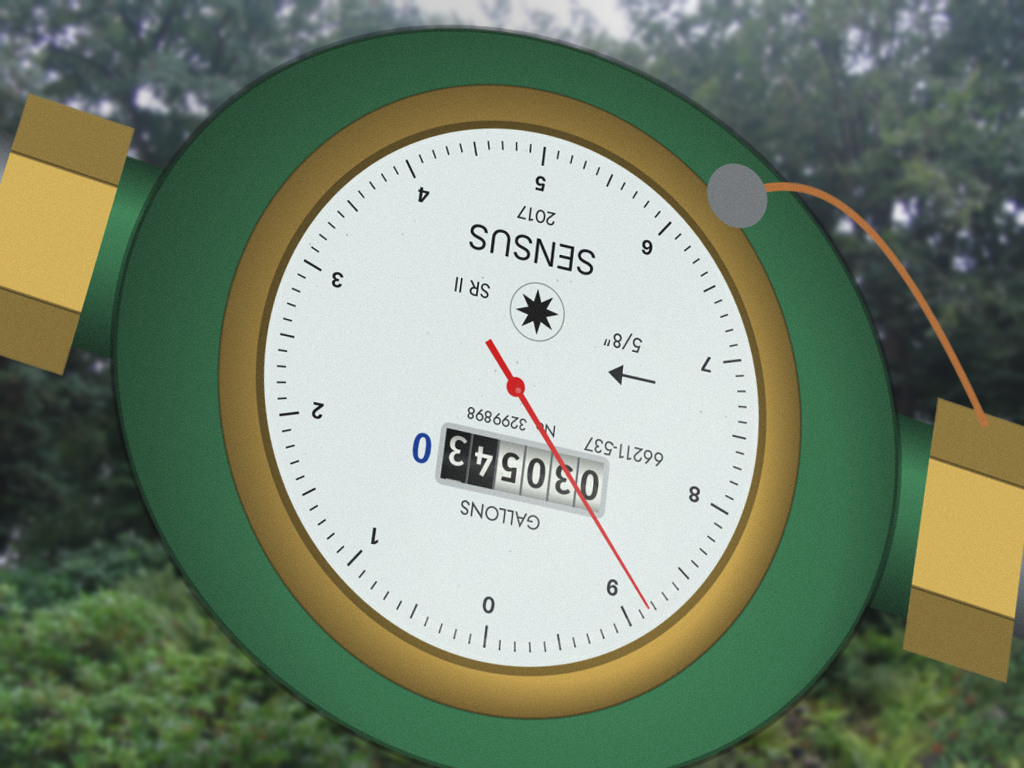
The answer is 305428.8 gal
